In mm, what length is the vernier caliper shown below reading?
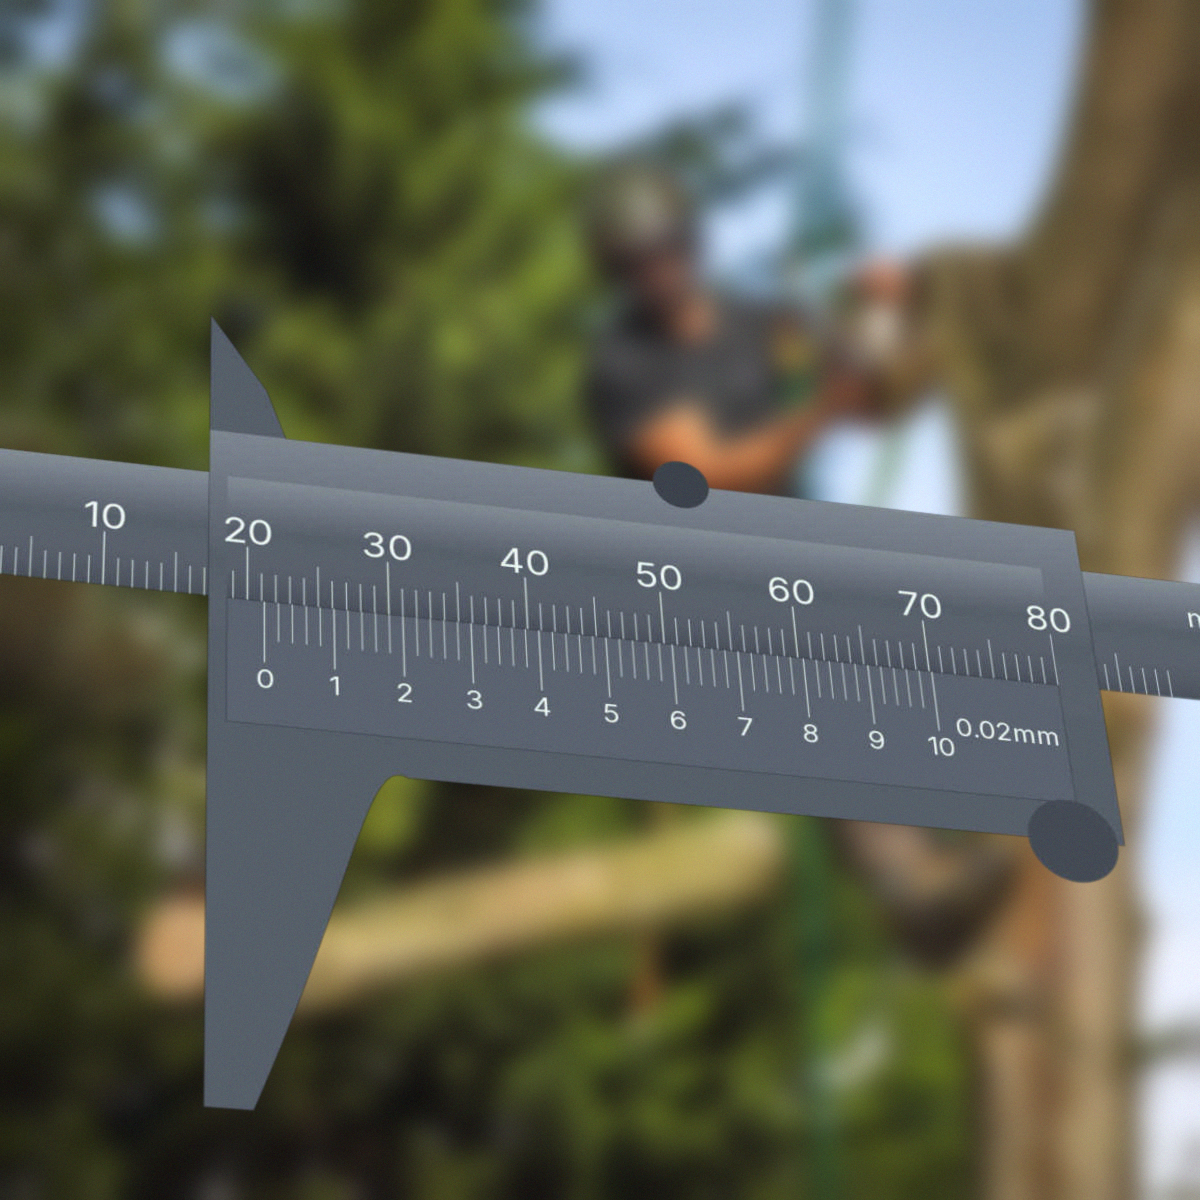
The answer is 21.2 mm
